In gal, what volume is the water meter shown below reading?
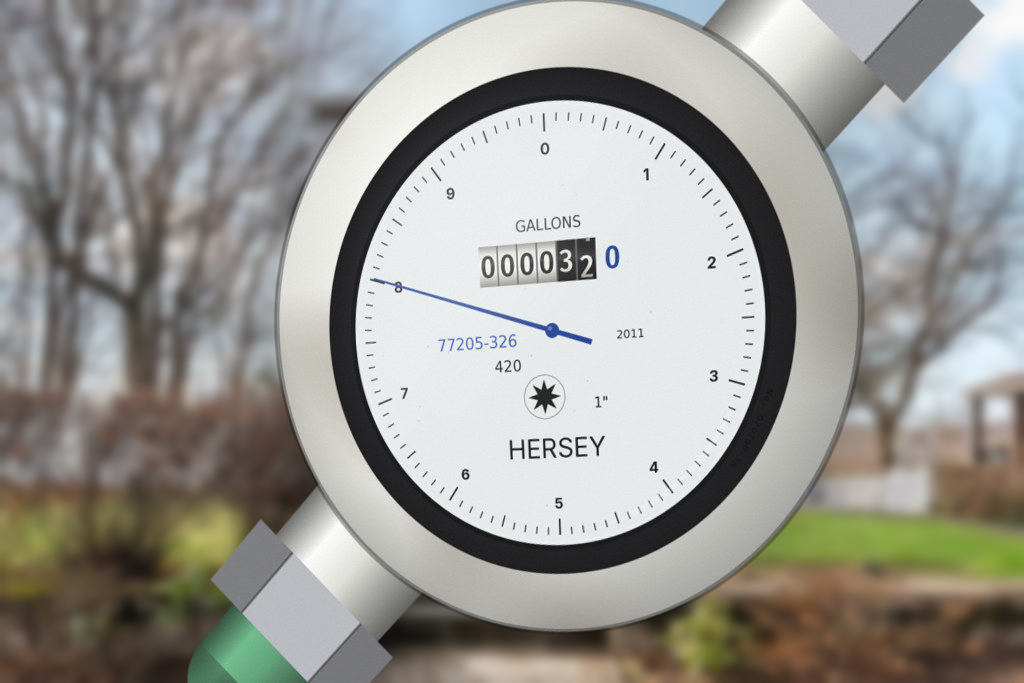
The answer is 318.0 gal
